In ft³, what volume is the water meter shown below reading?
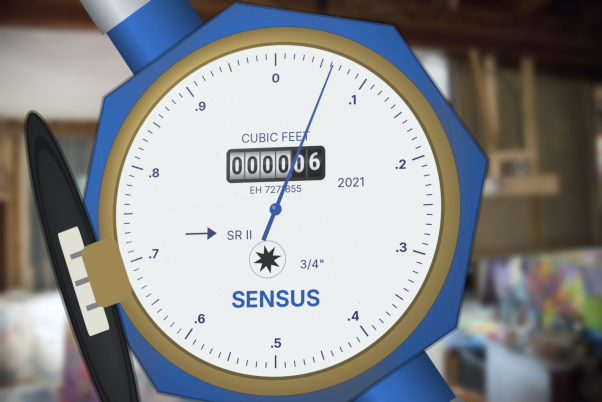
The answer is 6.06 ft³
